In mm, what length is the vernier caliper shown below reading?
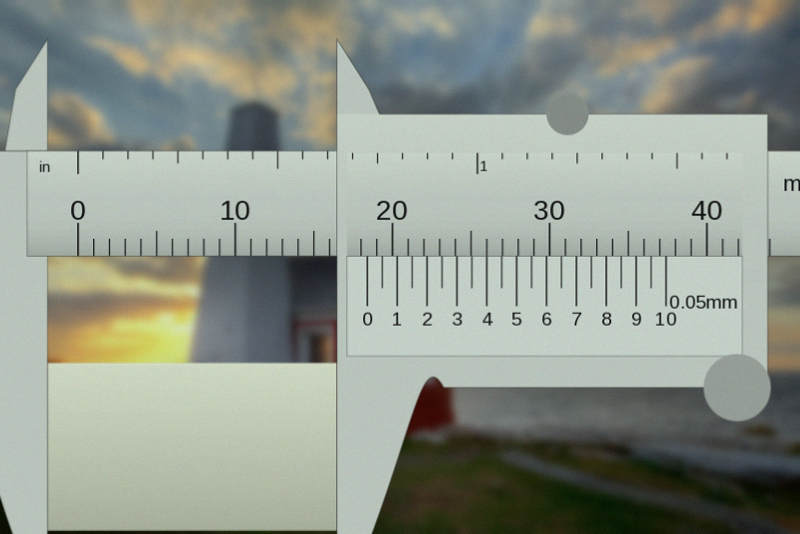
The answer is 18.4 mm
